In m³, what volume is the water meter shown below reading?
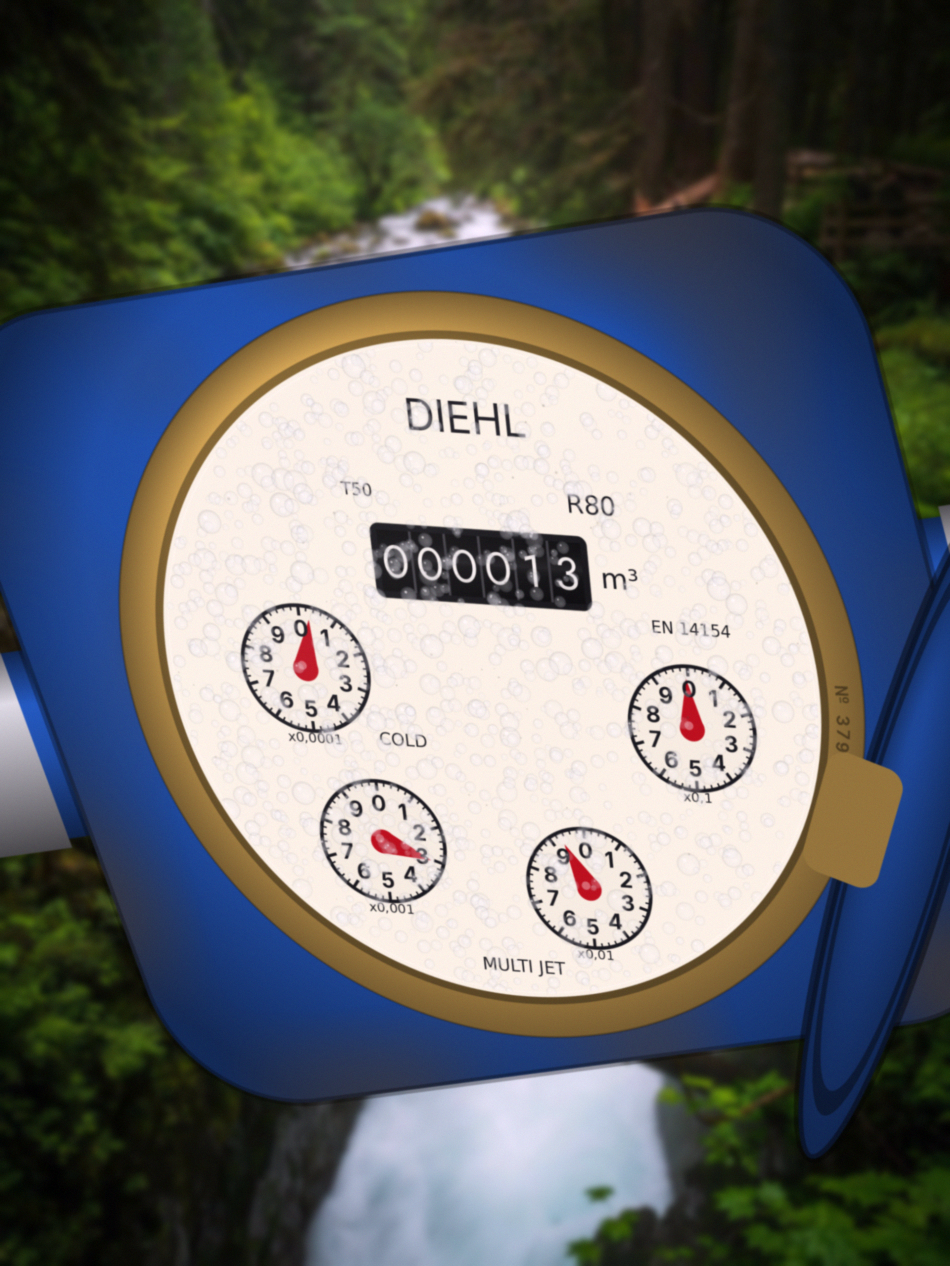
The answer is 12.9930 m³
